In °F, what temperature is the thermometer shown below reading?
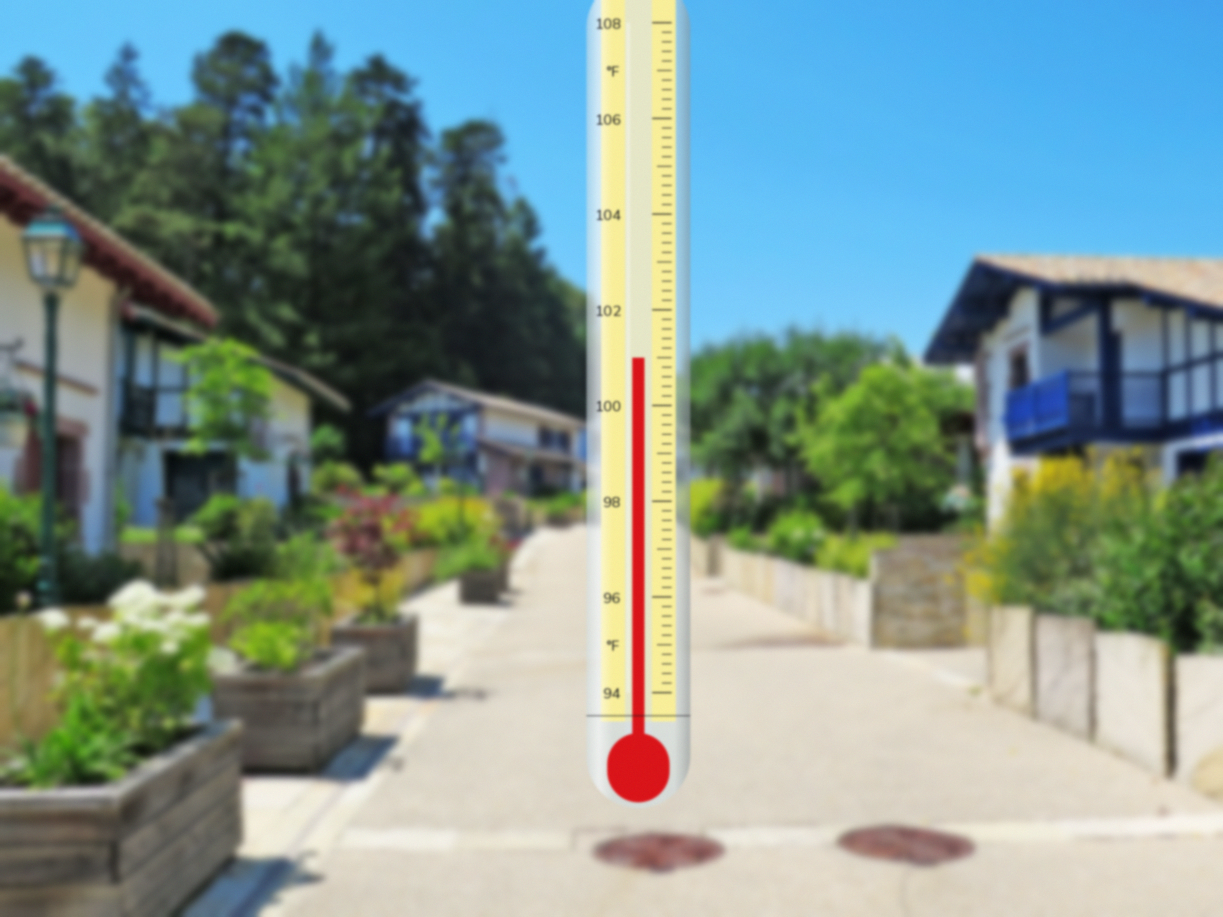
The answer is 101 °F
